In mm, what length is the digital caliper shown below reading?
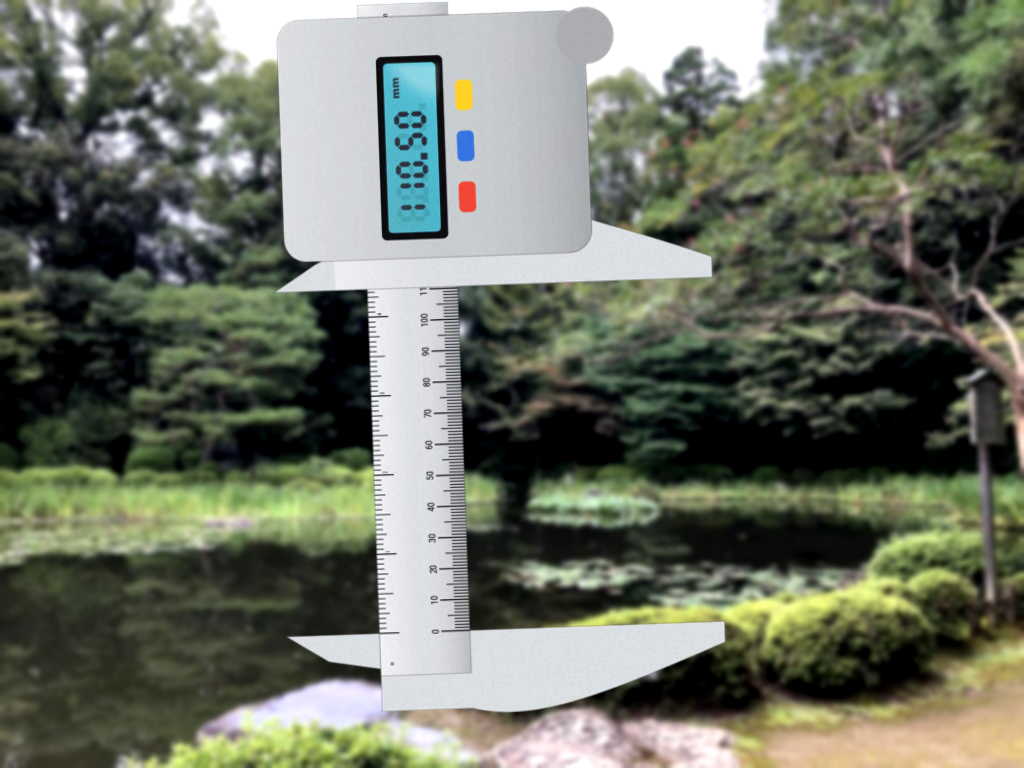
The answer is 110.50 mm
